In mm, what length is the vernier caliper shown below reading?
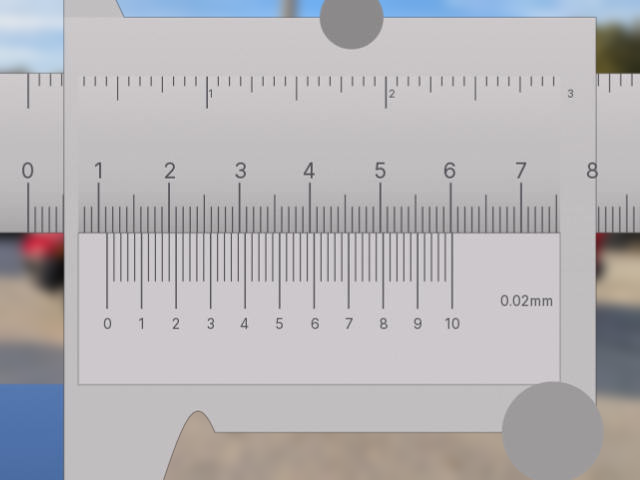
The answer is 11.2 mm
